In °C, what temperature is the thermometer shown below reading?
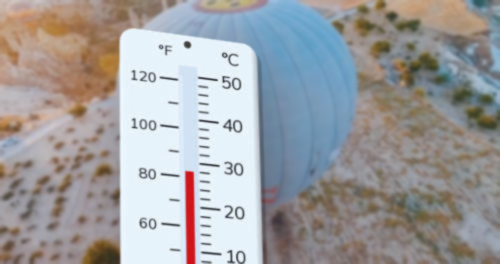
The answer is 28 °C
